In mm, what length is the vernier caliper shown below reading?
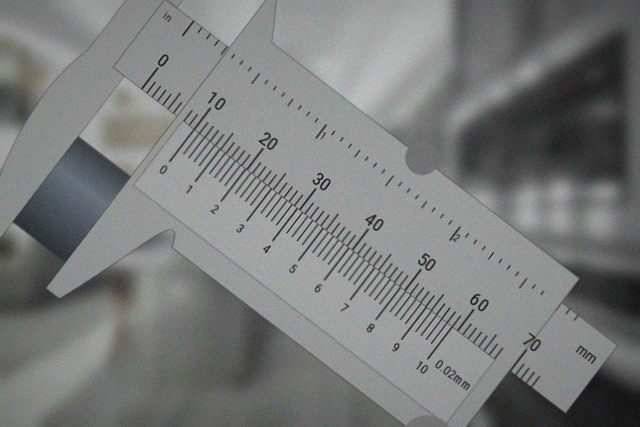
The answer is 10.0 mm
